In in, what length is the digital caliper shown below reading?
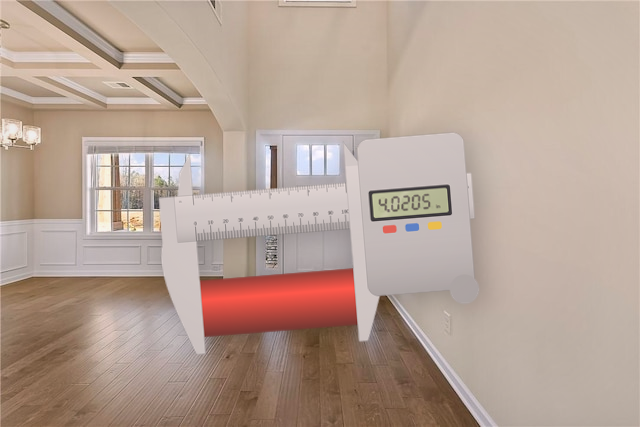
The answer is 4.0205 in
